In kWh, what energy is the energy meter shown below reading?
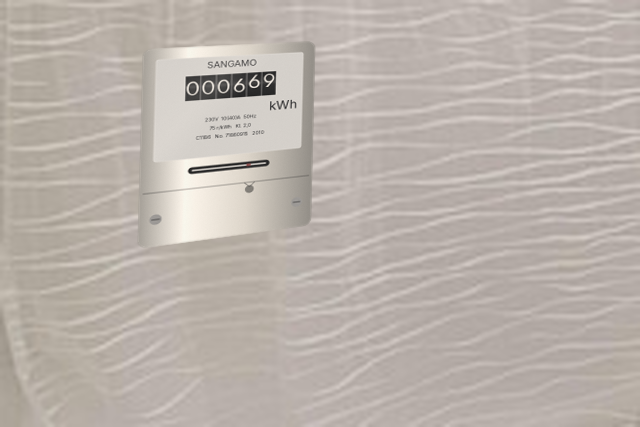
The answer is 669 kWh
